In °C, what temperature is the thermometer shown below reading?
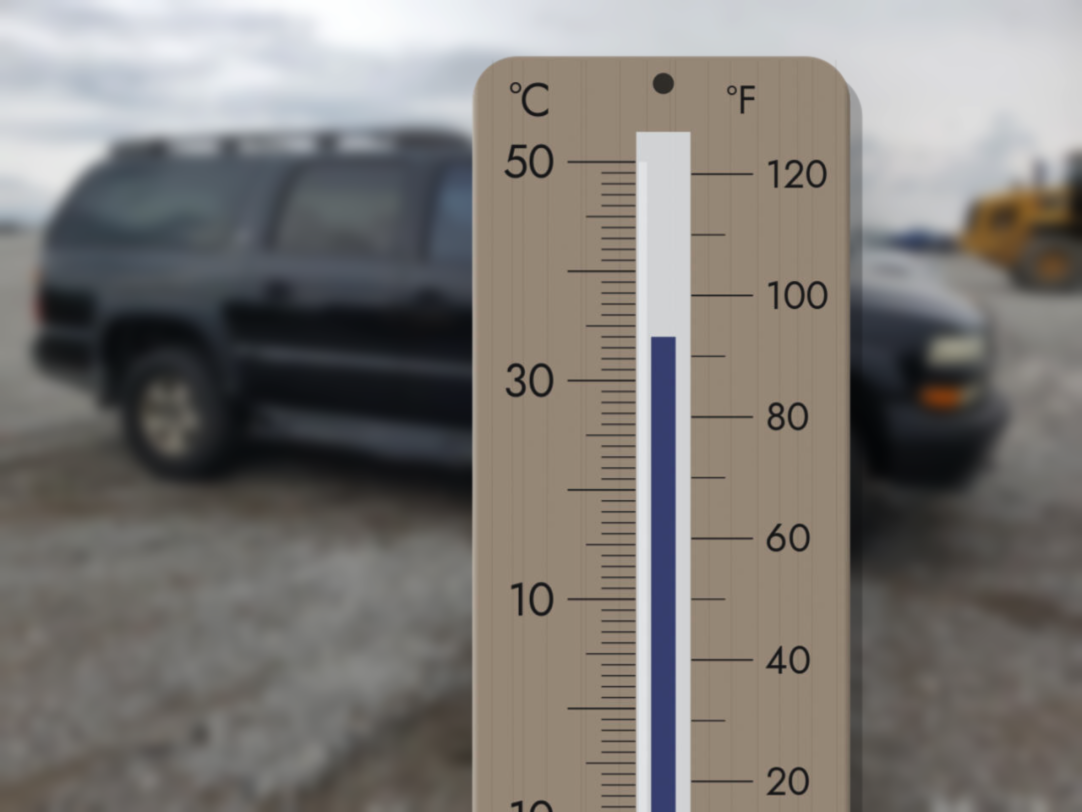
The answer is 34 °C
